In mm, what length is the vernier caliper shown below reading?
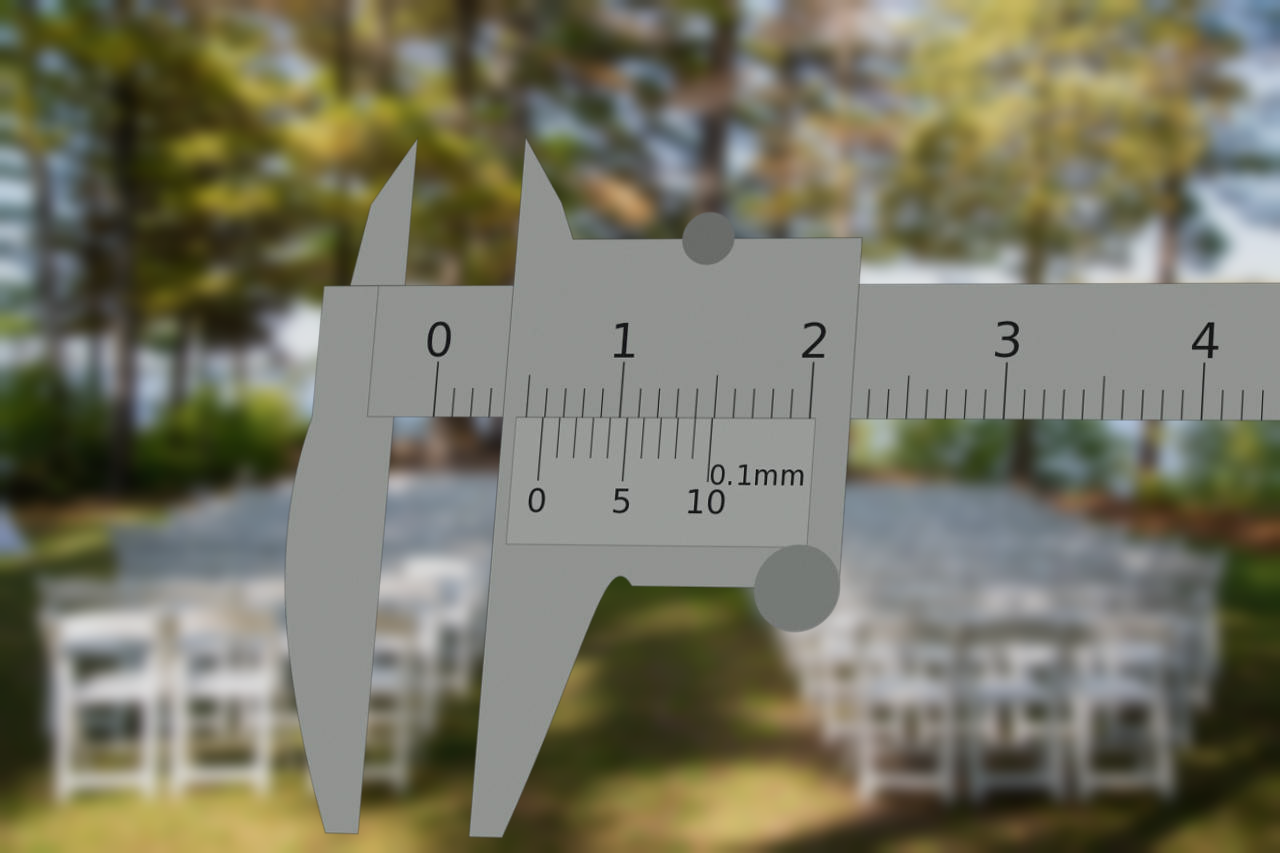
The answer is 5.9 mm
